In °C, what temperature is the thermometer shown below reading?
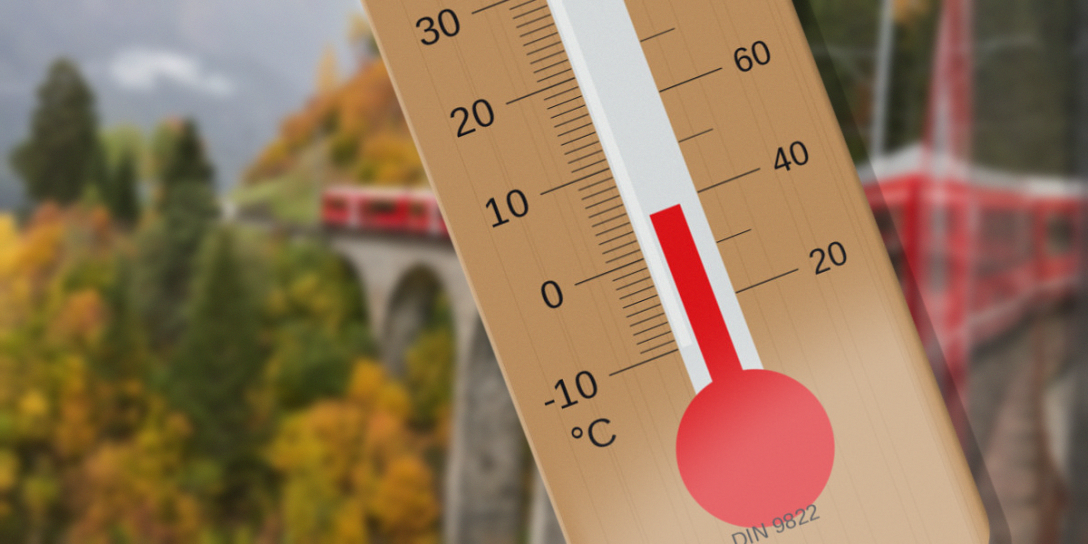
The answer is 4 °C
